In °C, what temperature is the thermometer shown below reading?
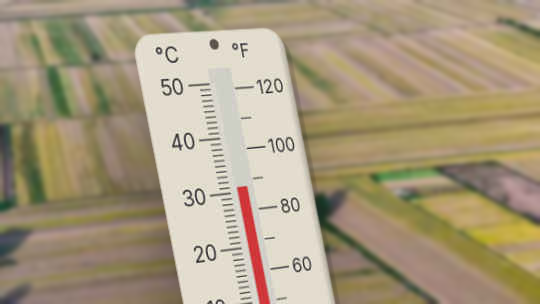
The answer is 31 °C
